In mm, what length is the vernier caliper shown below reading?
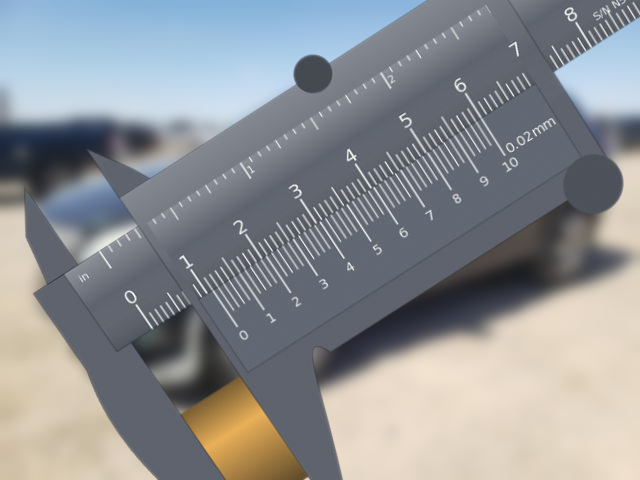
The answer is 11.0 mm
